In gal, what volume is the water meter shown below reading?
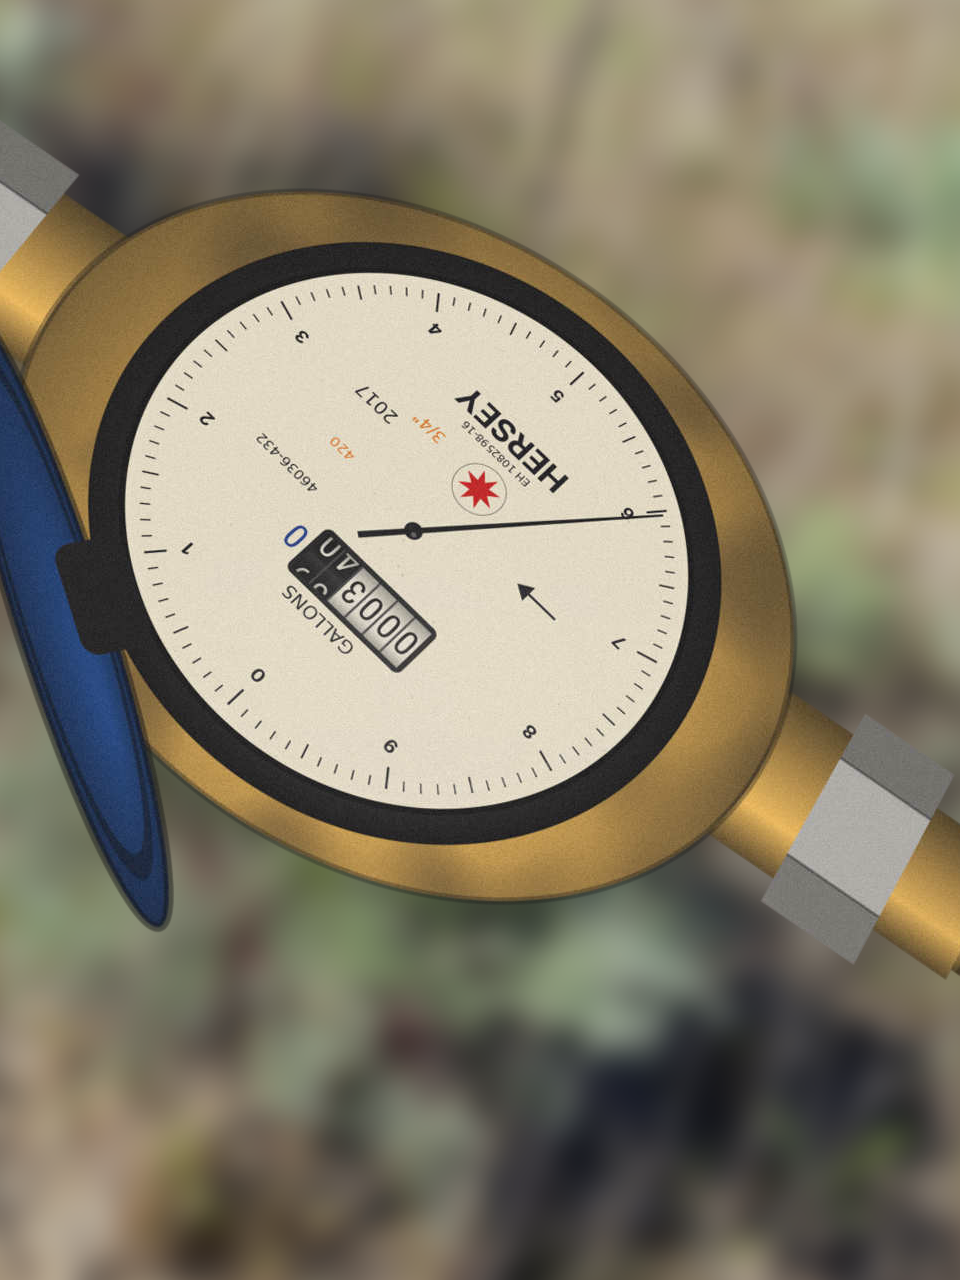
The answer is 3396.0 gal
